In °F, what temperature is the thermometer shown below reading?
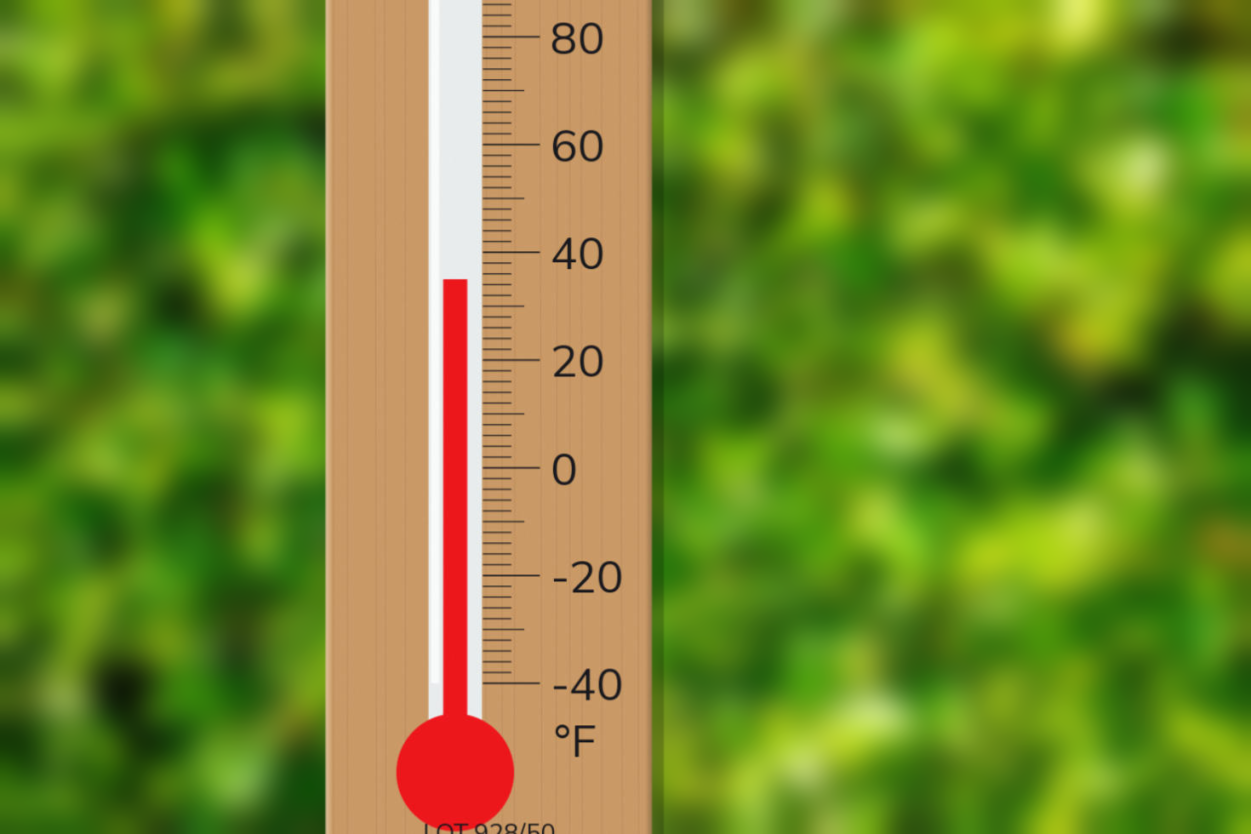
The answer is 35 °F
